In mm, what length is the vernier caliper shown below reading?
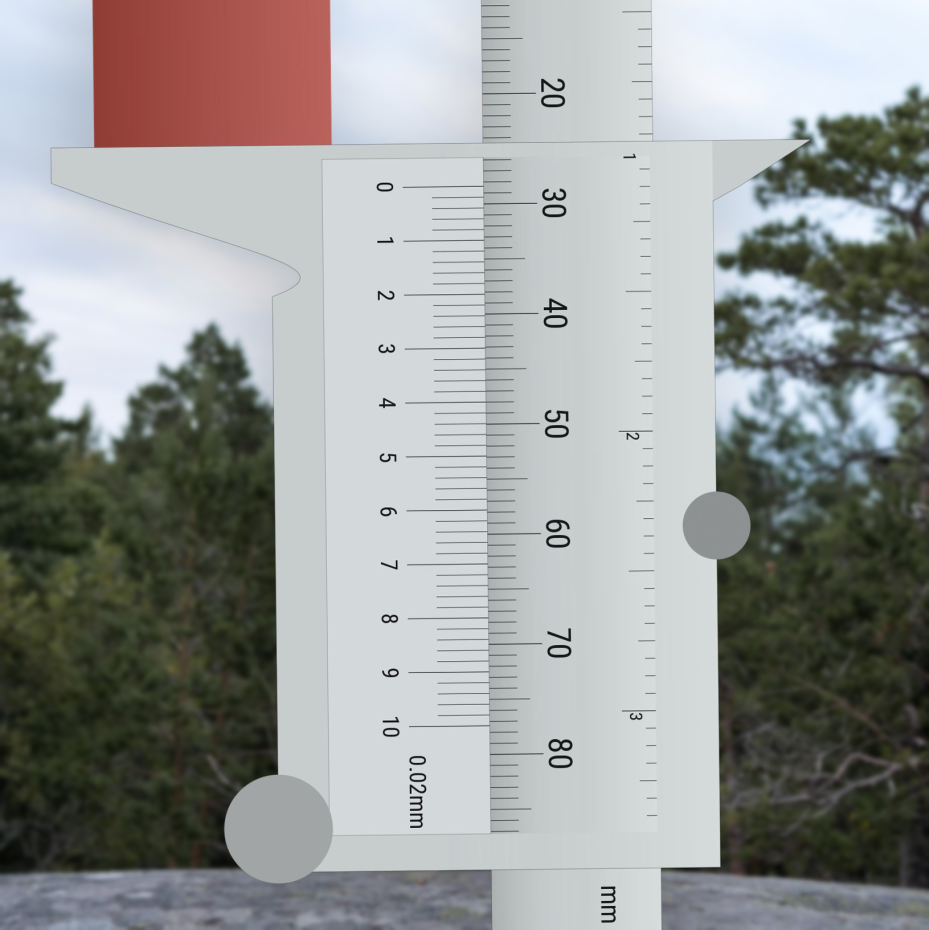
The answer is 28.4 mm
